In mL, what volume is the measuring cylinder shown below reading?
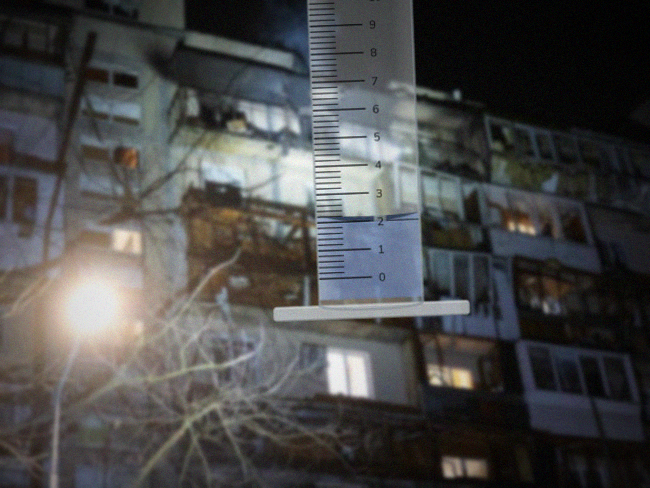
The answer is 2 mL
